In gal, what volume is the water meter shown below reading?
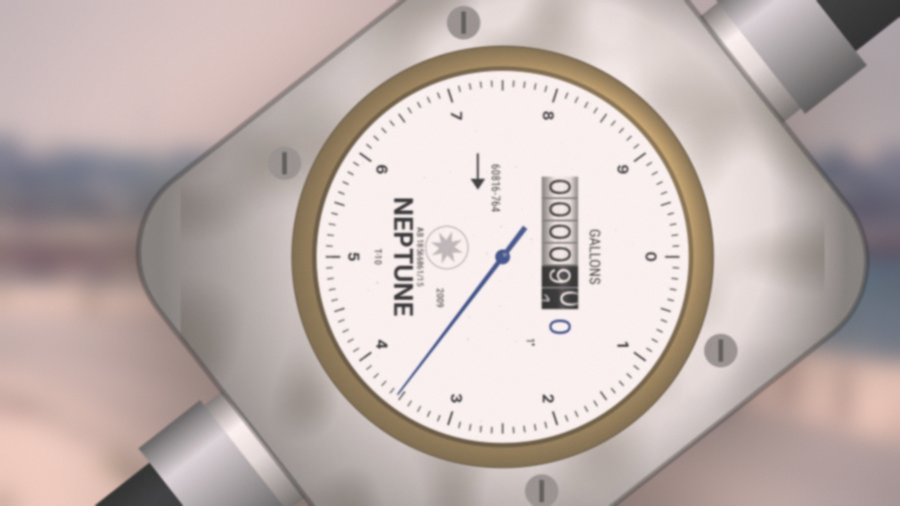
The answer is 903.5 gal
